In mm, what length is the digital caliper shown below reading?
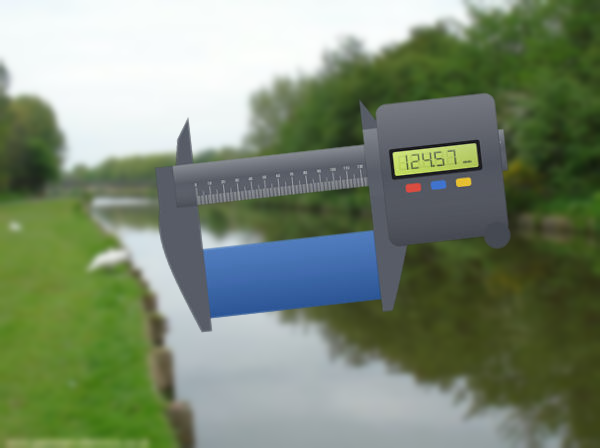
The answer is 124.57 mm
